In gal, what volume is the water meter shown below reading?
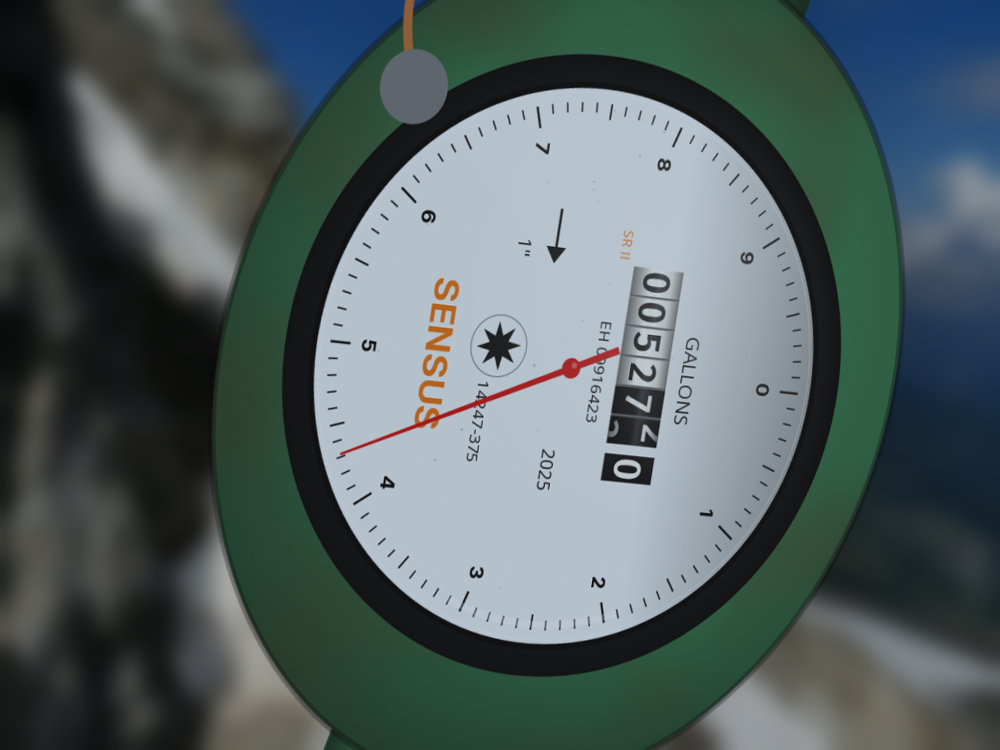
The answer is 52724.3 gal
